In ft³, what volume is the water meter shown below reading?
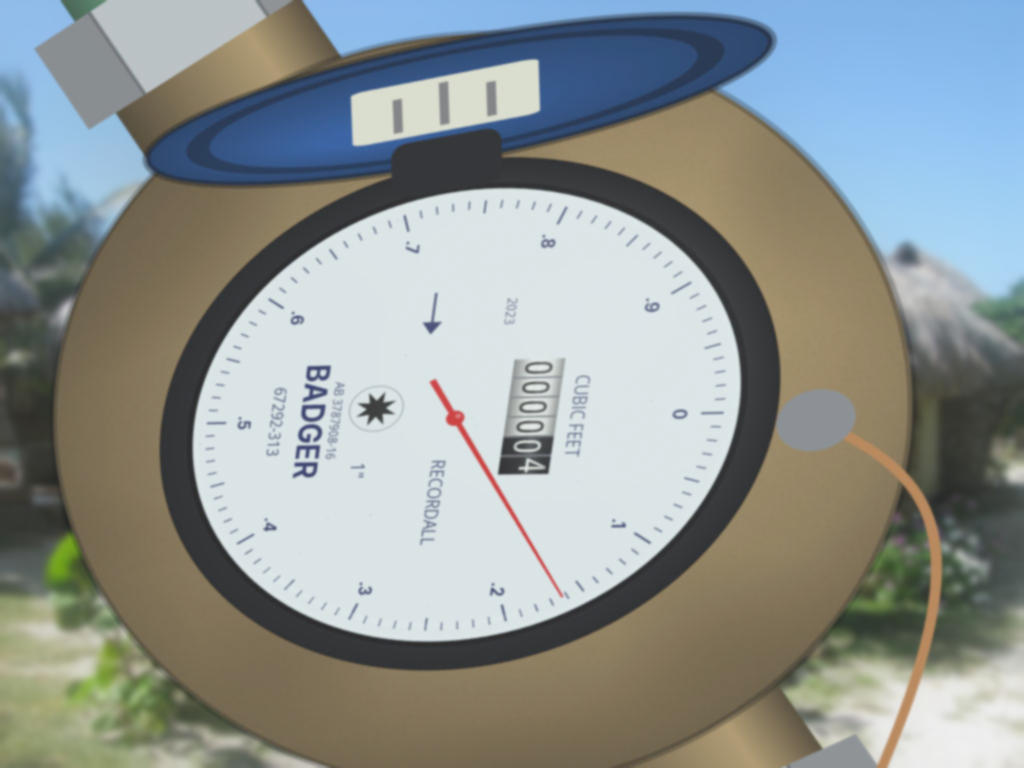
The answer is 4.16 ft³
